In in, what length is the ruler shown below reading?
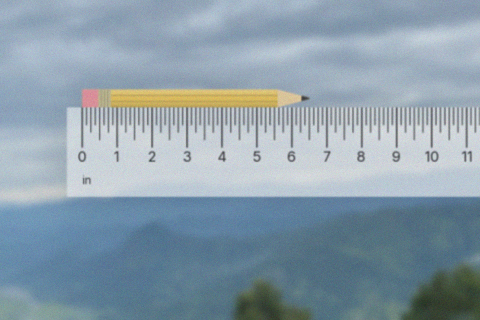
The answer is 6.5 in
